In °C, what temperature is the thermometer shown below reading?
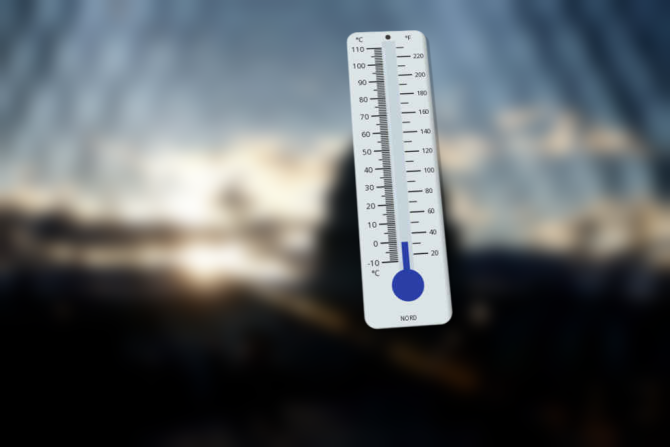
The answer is 0 °C
